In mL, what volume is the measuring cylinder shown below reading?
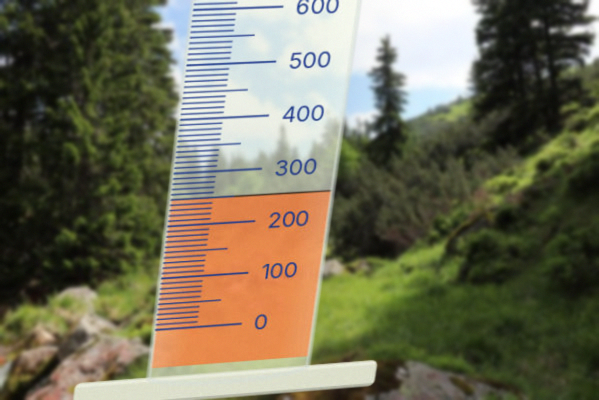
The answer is 250 mL
